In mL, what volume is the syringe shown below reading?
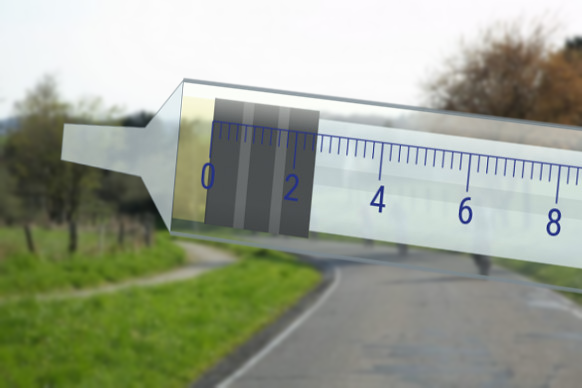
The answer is 0 mL
